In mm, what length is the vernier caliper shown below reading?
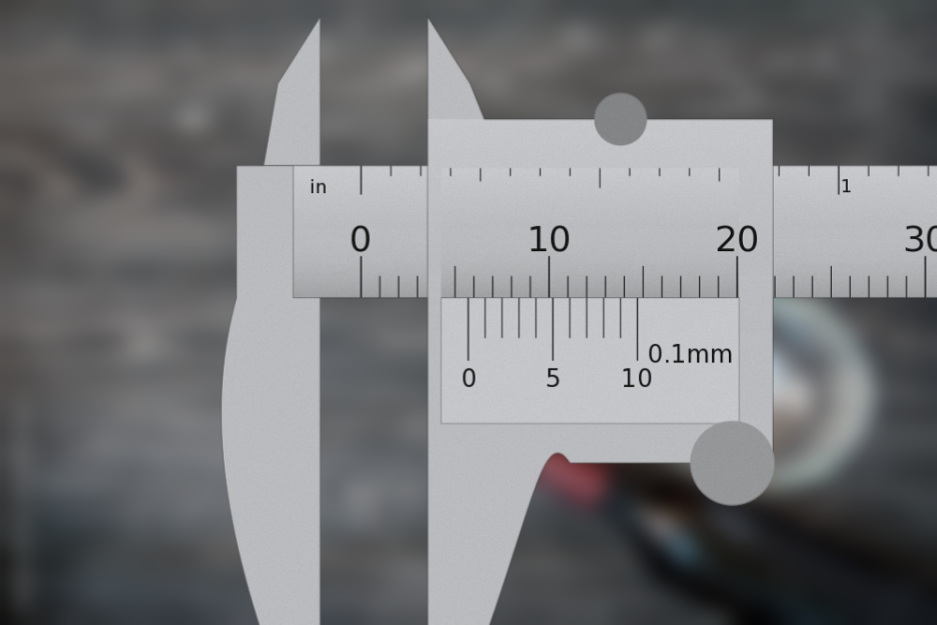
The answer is 5.7 mm
